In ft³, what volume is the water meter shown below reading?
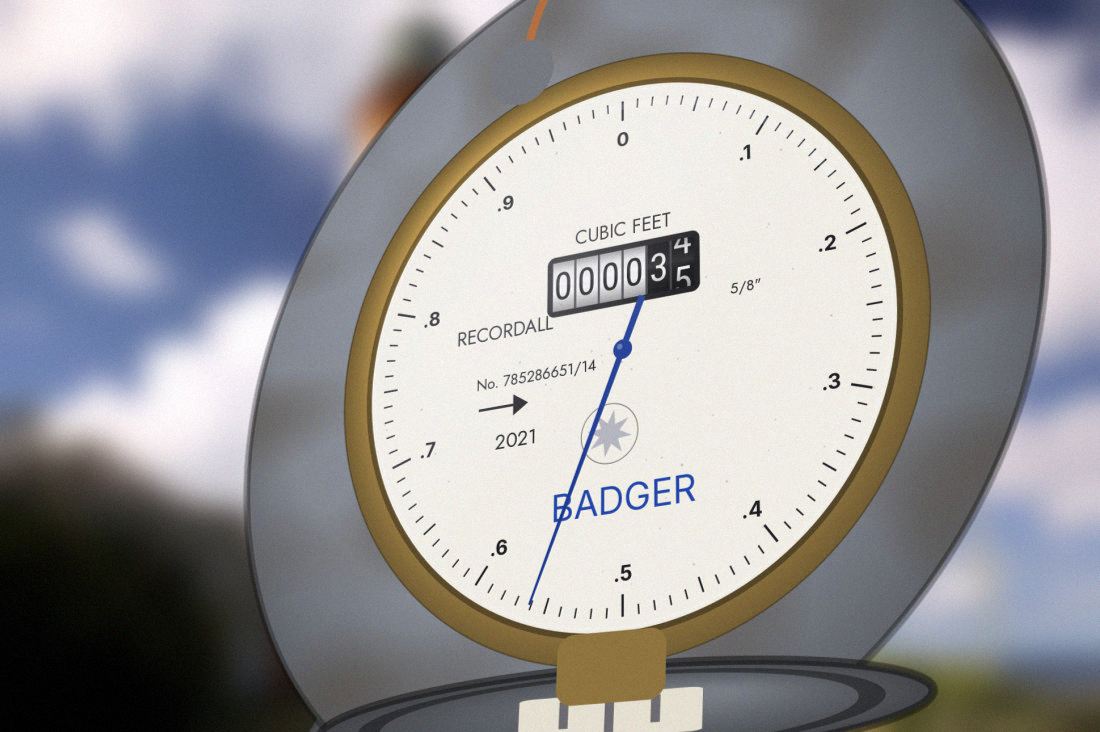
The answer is 34.56 ft³
